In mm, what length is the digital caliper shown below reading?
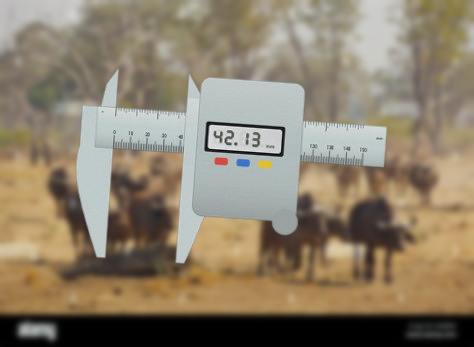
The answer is 42.13 mm
